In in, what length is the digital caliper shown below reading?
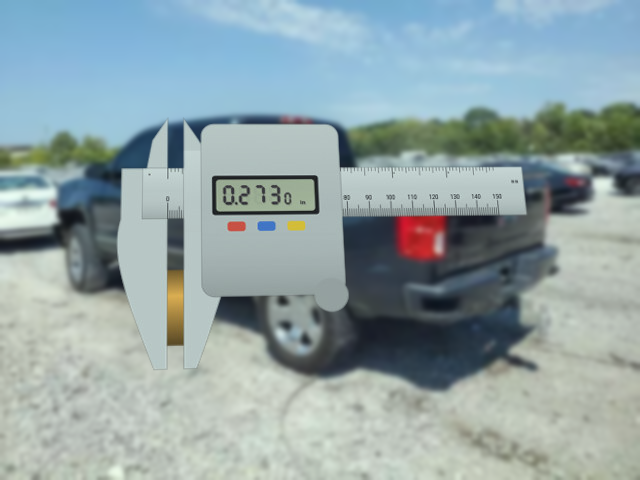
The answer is 0.2730 in
